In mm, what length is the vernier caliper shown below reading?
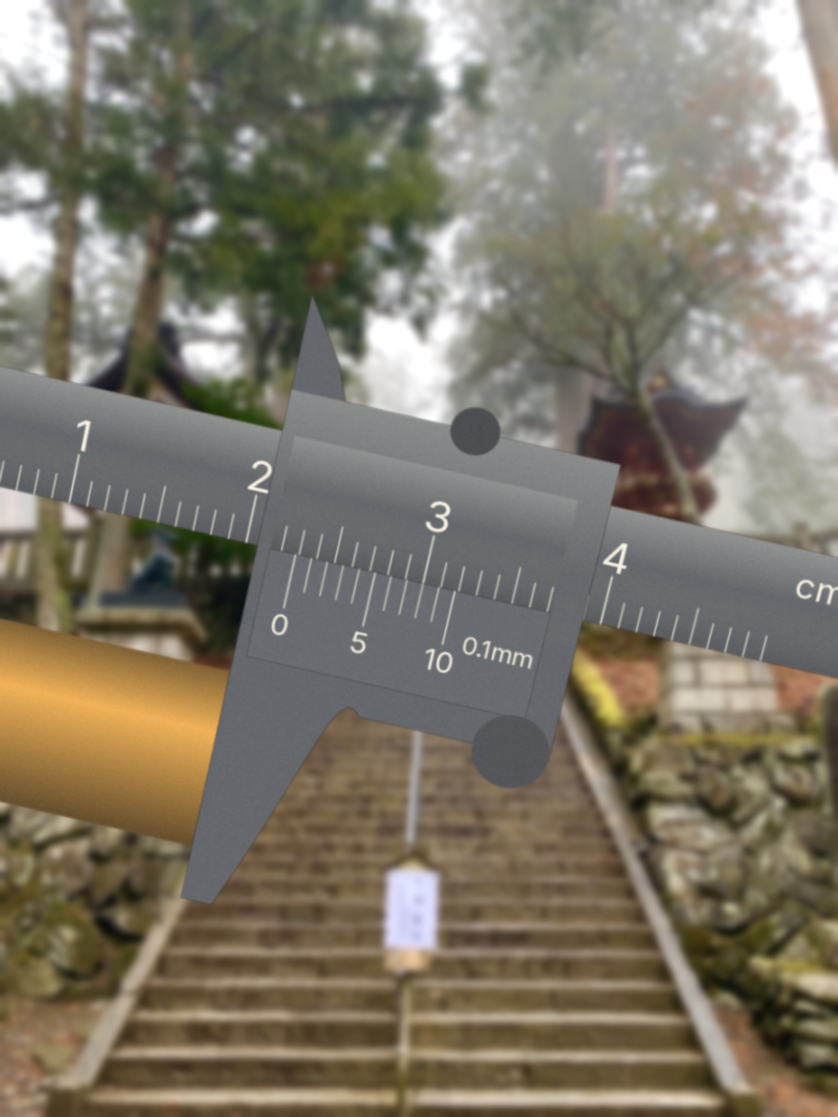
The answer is 22.8 mm
